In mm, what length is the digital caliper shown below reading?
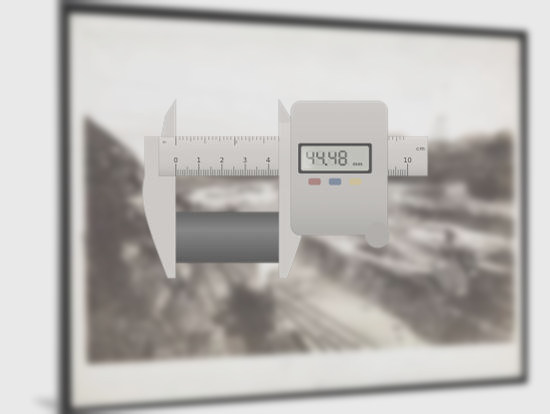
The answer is 44.48 mm
